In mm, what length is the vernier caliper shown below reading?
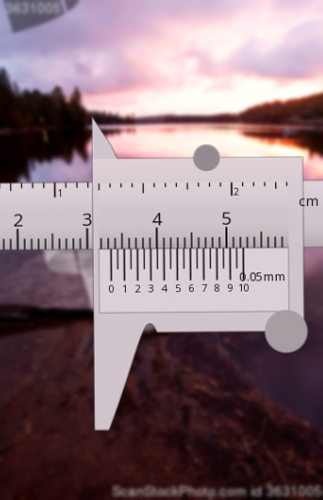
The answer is 33.4 mm
